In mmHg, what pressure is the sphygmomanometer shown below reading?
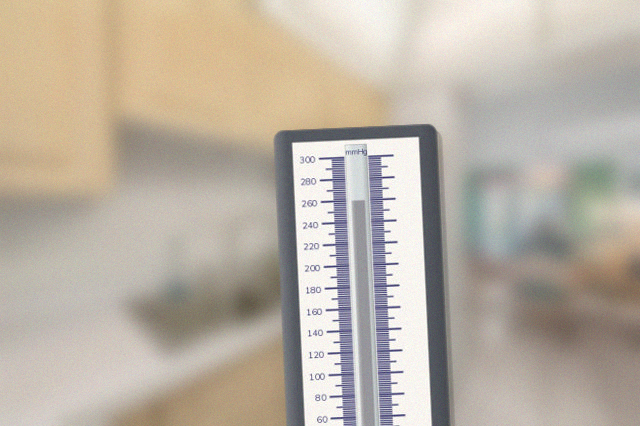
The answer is 260 mmHg
